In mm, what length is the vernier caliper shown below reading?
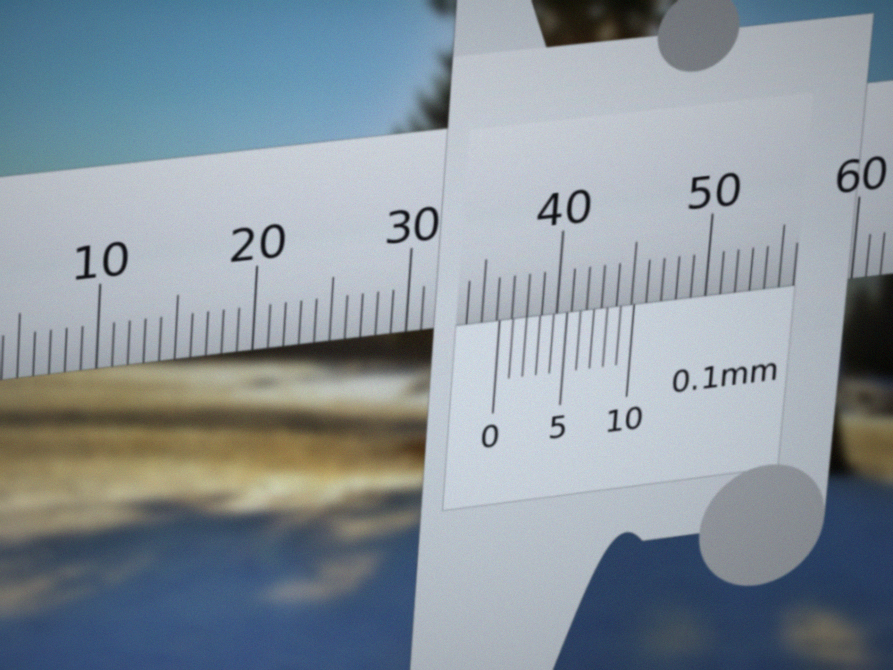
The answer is 36.2 mm
